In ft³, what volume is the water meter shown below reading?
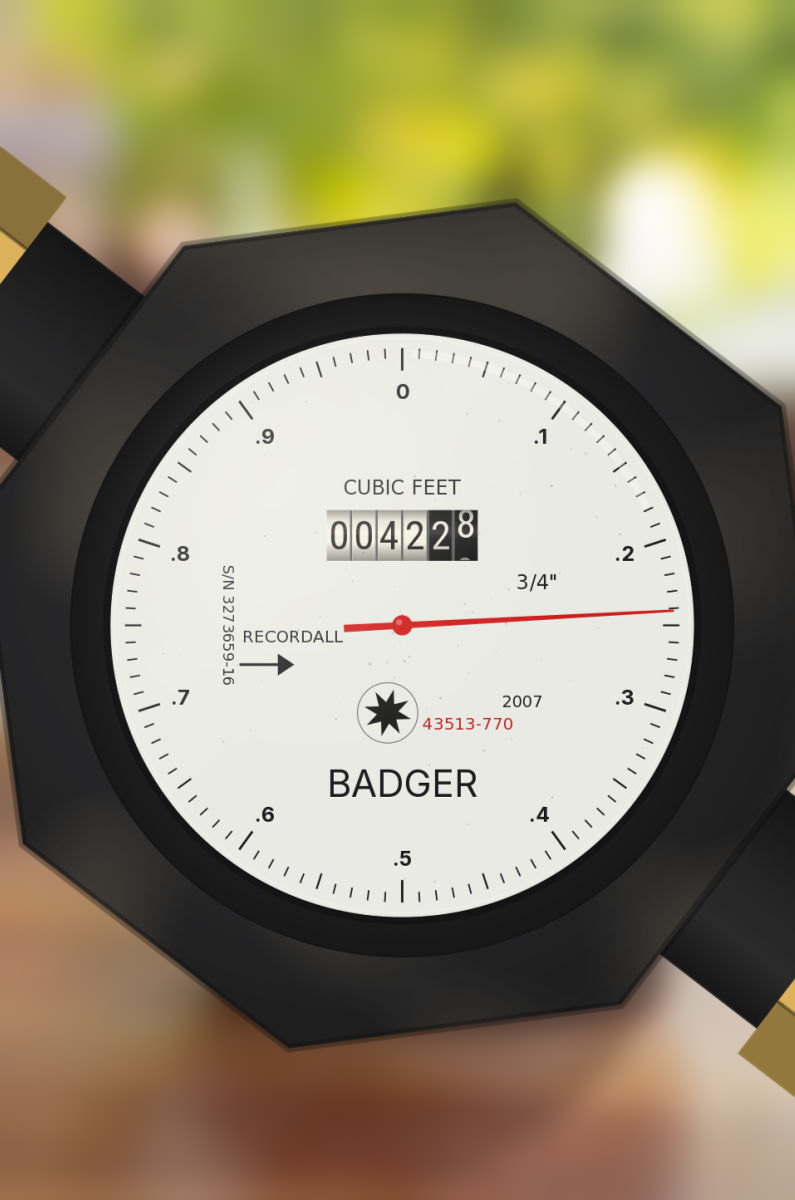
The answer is 4228.24 ft³
